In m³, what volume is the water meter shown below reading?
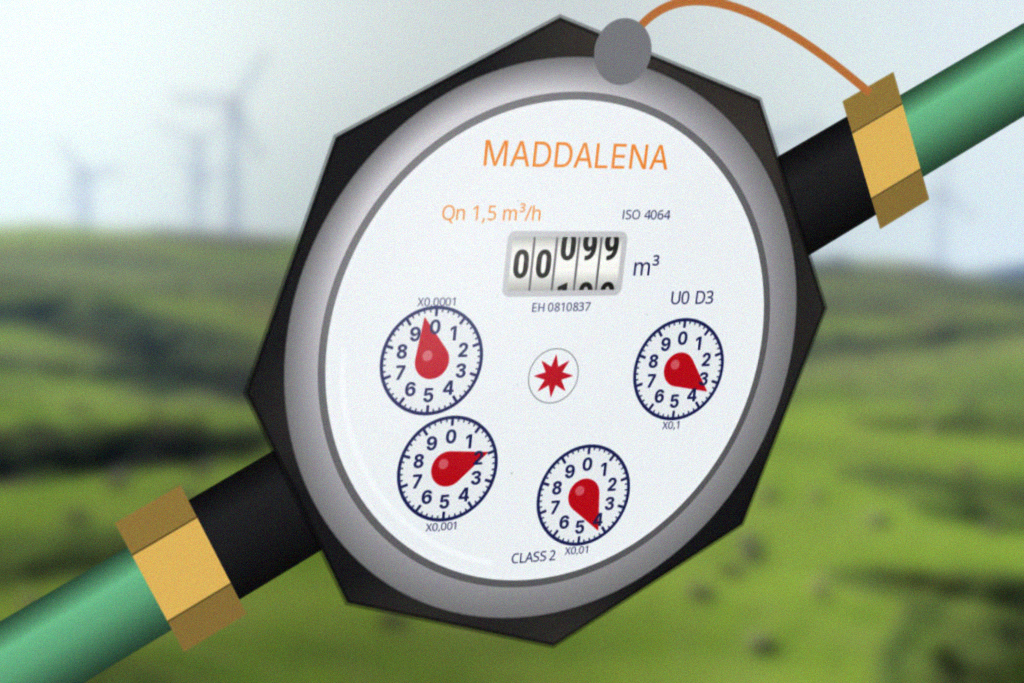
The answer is 99.3419 m³
